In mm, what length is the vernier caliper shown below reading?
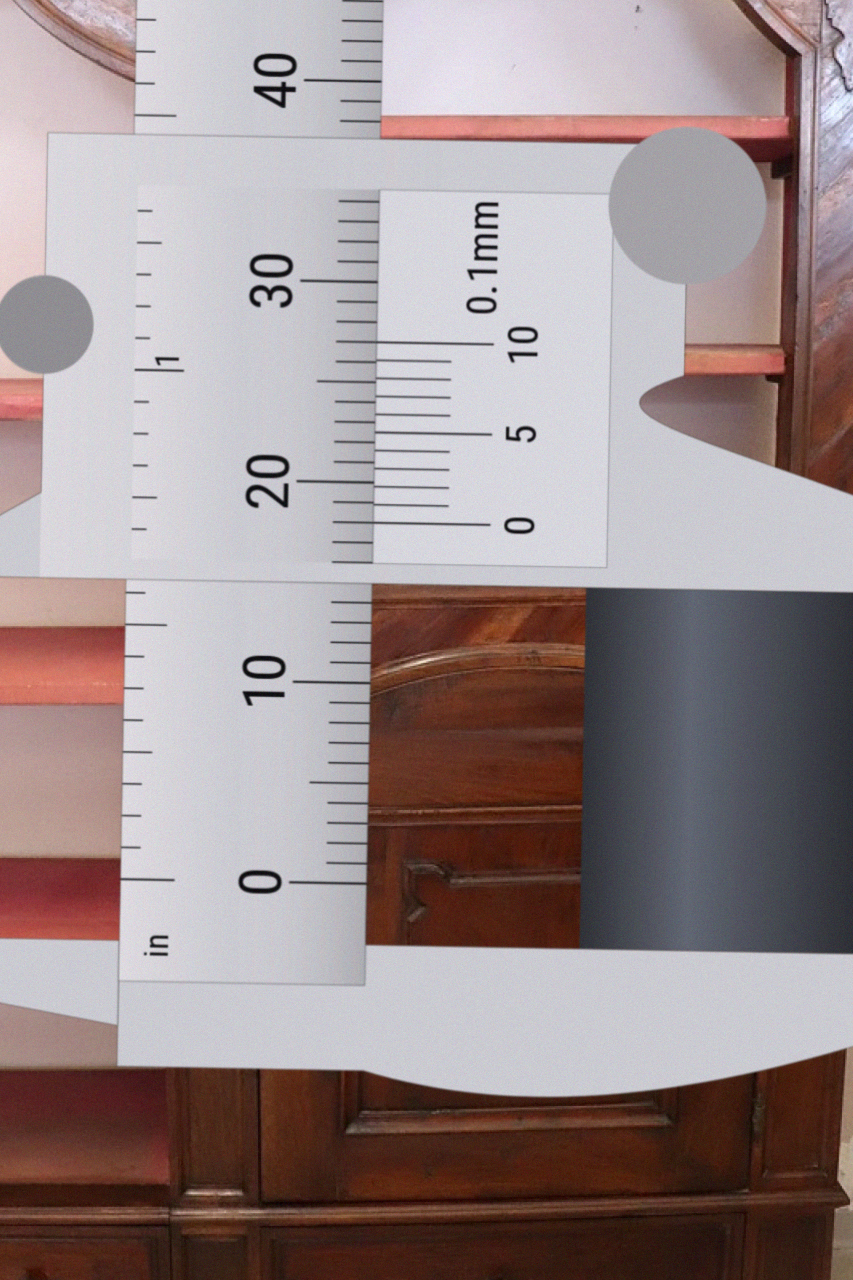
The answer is 18.0 mm
